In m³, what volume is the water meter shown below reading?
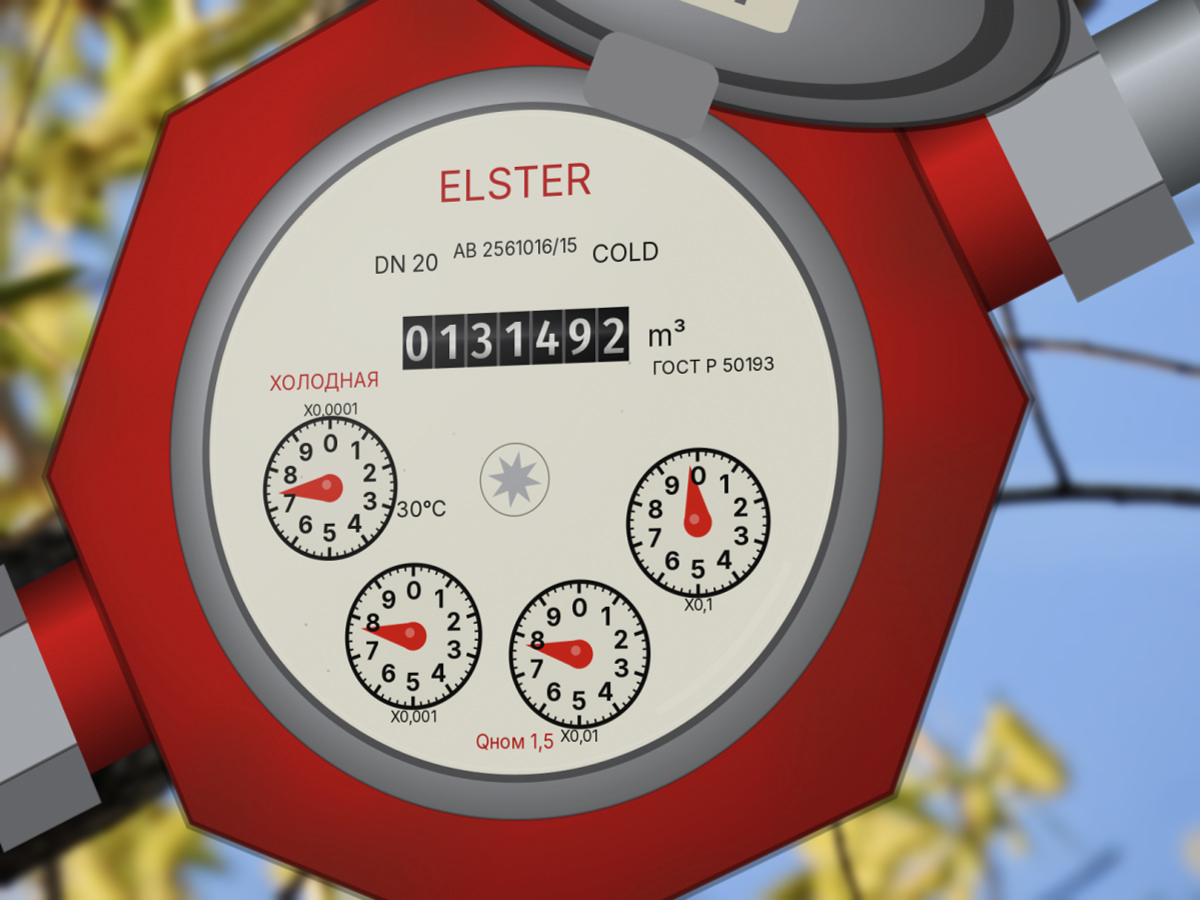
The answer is 131491.9777 m³
